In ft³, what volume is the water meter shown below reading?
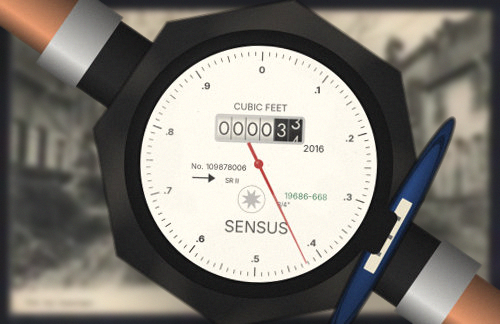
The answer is 33.42 ft³
